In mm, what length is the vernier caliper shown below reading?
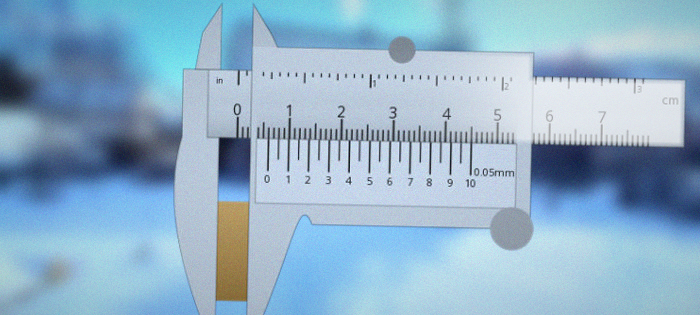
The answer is 6.0 mm
